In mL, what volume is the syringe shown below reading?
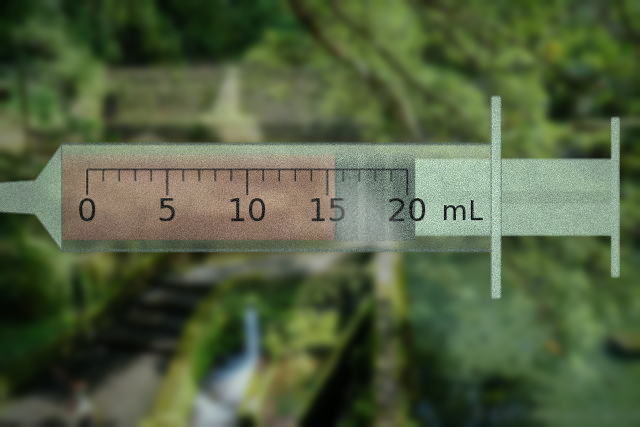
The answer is 15.5 mL
